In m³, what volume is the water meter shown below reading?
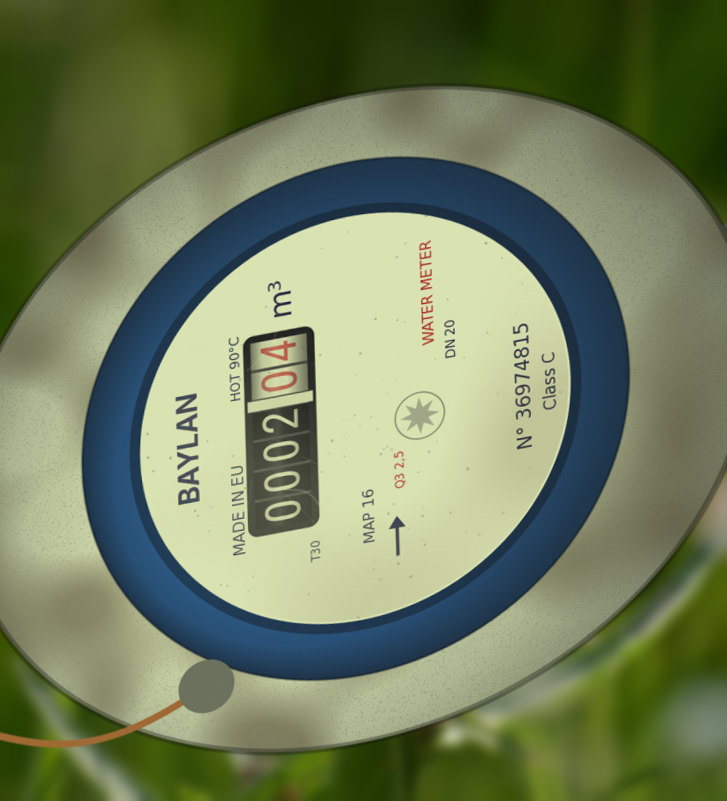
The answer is 2.04 m³
